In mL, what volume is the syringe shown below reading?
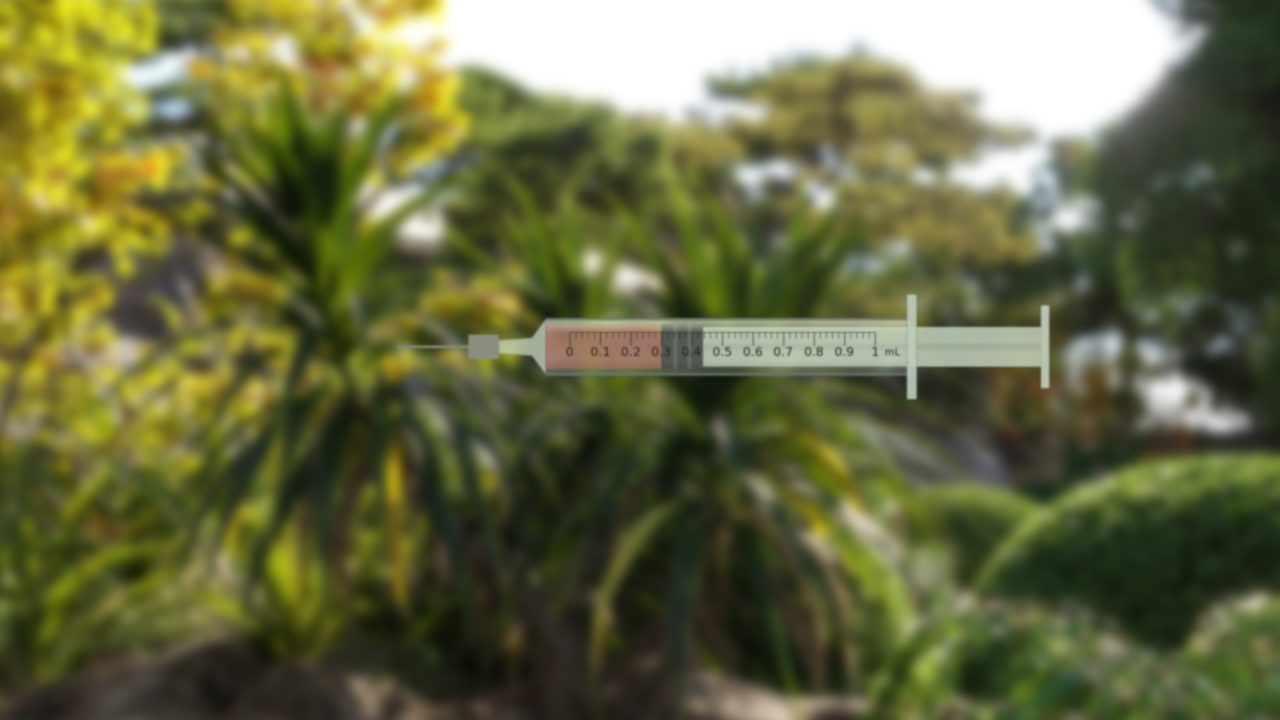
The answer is 0.3 mL
